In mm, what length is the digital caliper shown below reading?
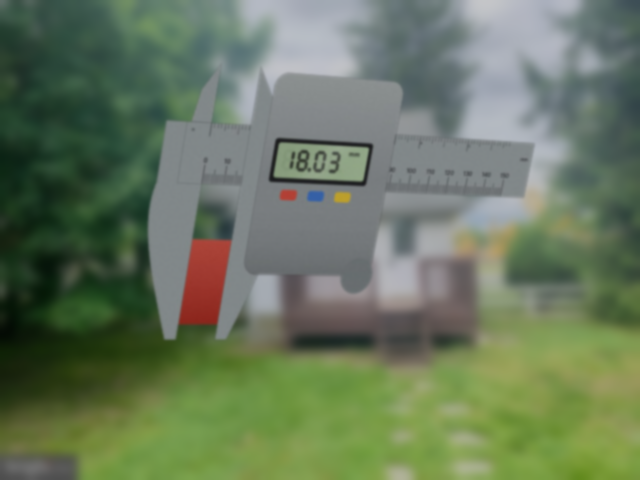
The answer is 18.03 mm
